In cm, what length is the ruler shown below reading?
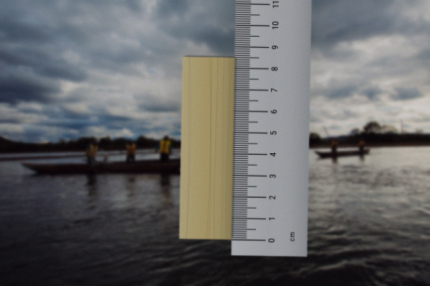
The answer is 8.5 cm
